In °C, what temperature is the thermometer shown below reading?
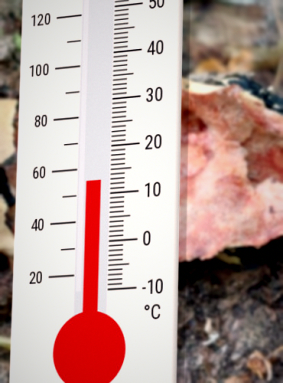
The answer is 13 °C
